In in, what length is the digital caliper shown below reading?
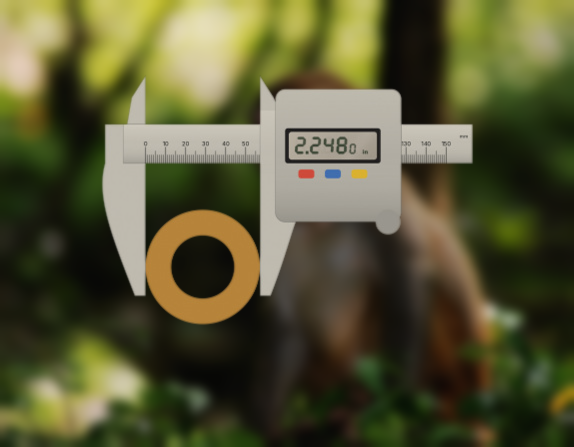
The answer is 2.2480 in
